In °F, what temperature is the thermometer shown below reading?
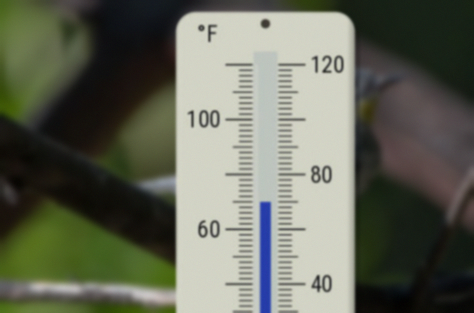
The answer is 70 °F
